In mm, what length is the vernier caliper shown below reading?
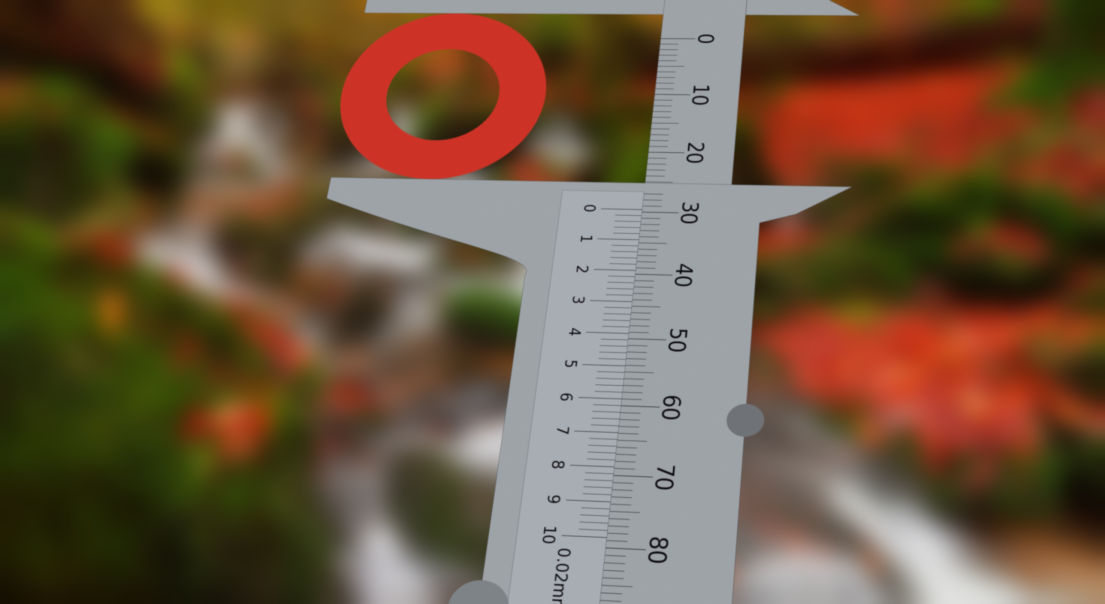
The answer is 29.6 mm
